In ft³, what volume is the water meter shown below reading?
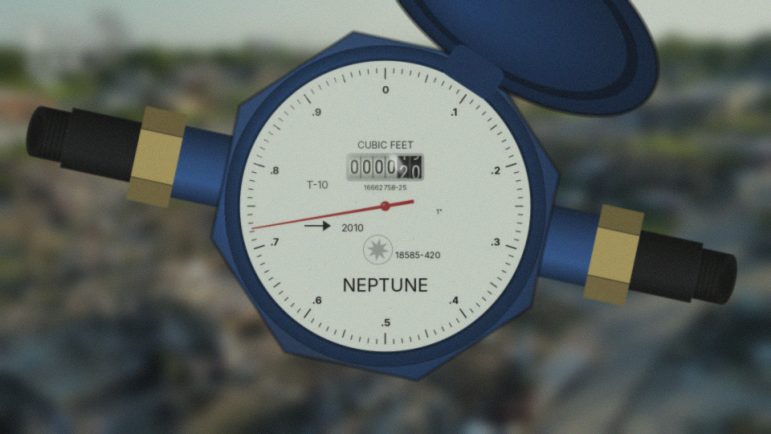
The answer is 19.72 ft³
